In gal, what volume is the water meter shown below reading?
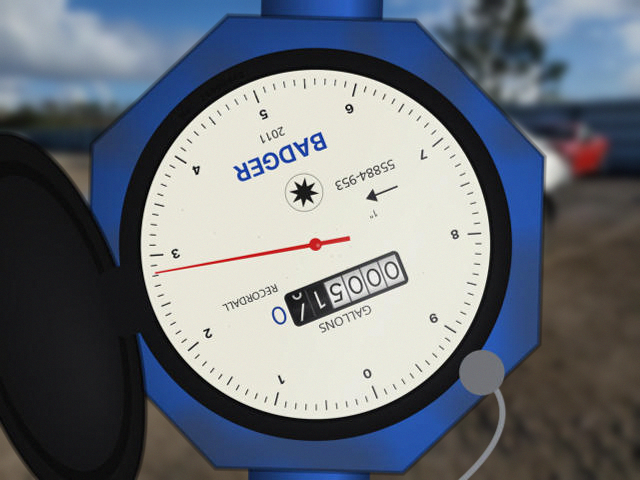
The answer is 5172.8 gal
